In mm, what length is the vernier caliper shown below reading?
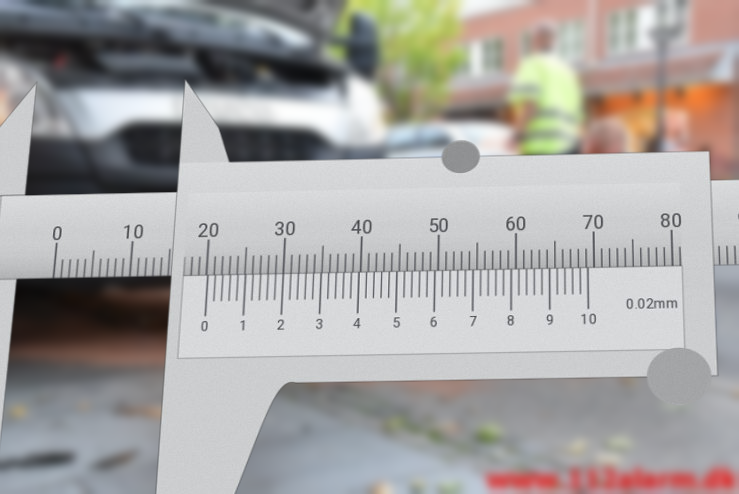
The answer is 20.2 mm
